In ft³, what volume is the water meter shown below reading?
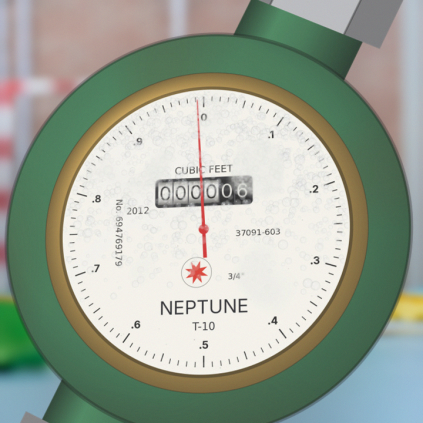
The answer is 5.99 ft³
